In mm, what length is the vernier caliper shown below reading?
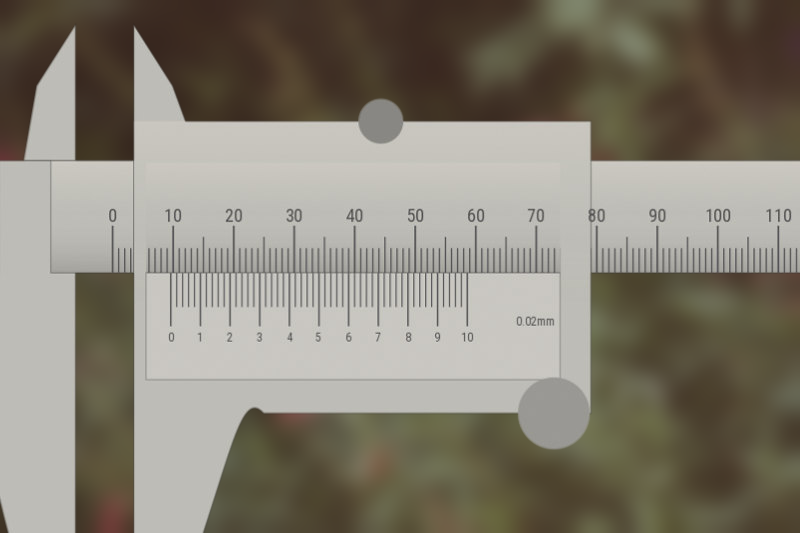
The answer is 9.6 mm
